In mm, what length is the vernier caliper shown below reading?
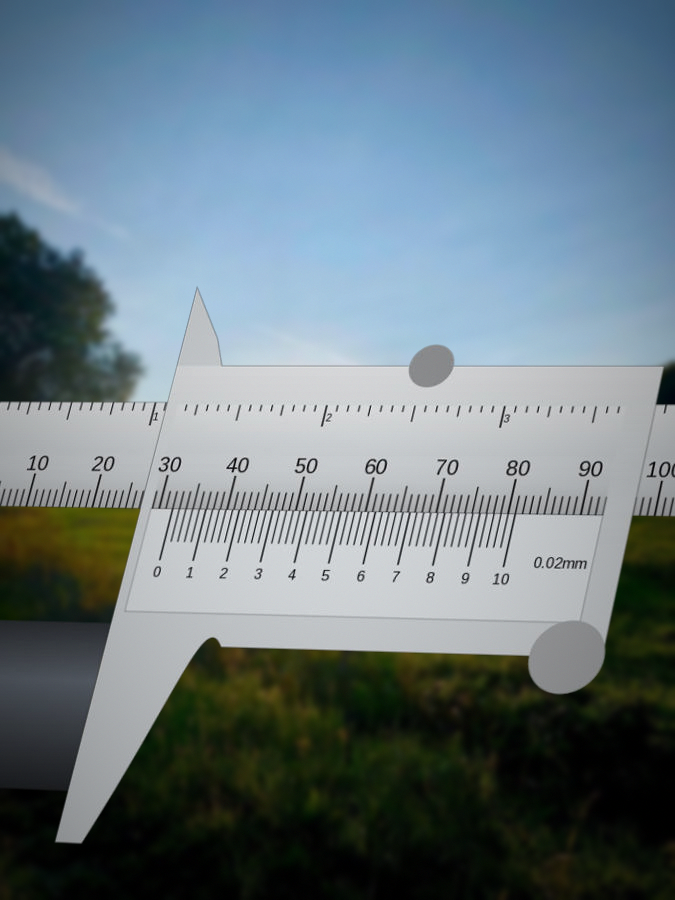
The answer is 32.0 mm
